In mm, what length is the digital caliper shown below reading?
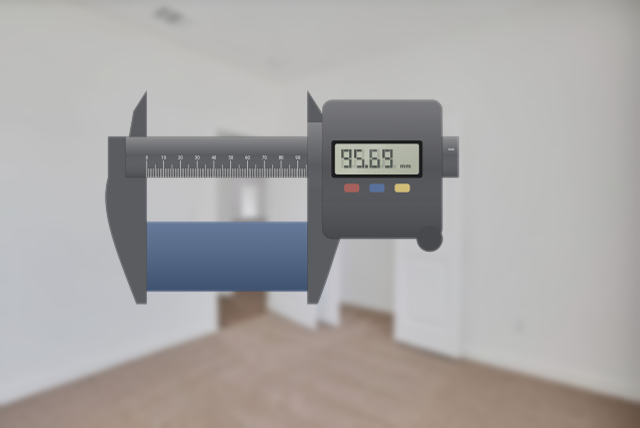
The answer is 95.69 mm
